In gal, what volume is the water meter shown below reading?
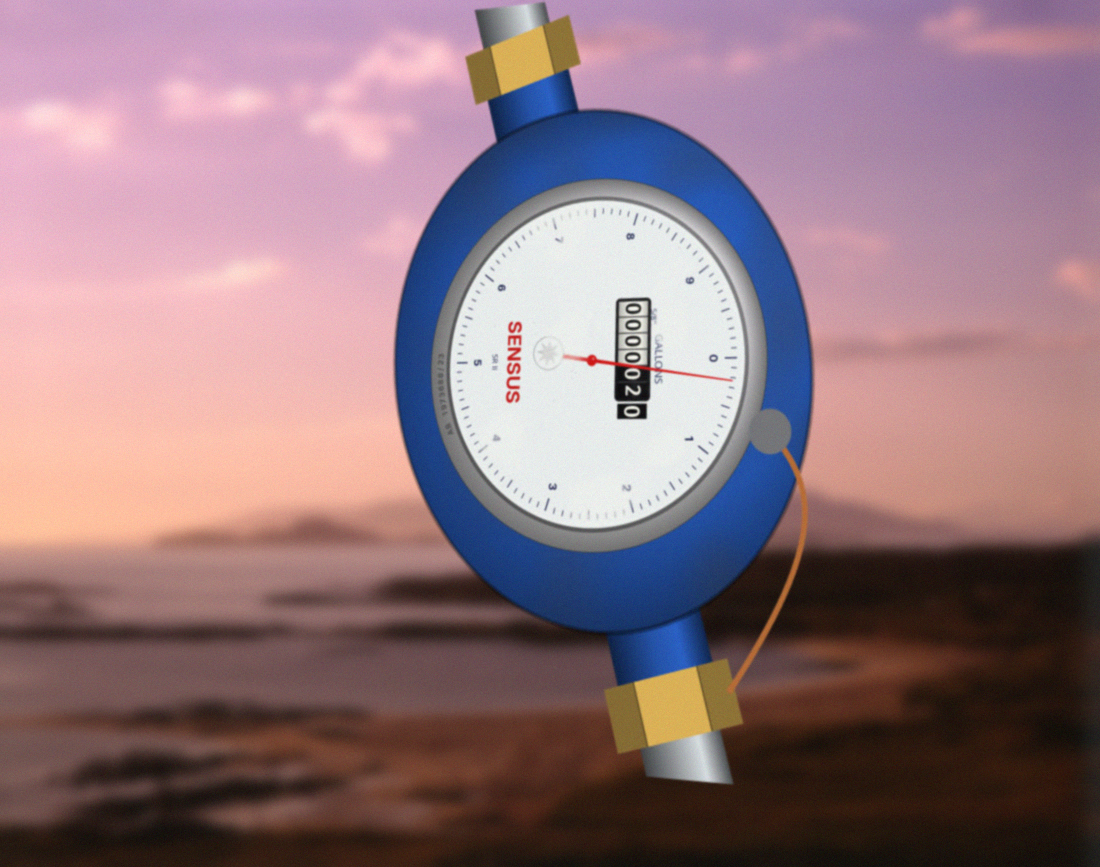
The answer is 20.2 gal
